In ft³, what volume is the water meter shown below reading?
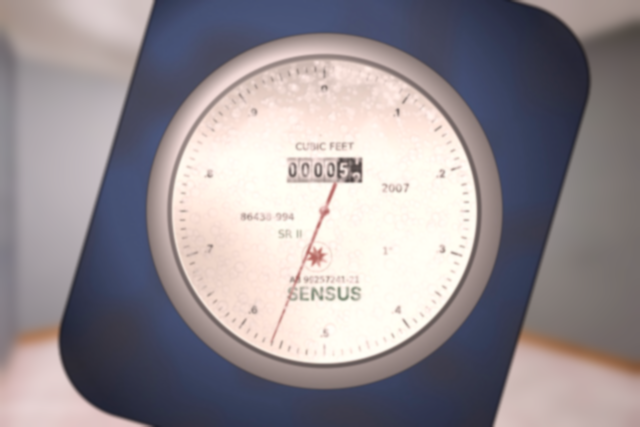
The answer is 51.56 ft³
